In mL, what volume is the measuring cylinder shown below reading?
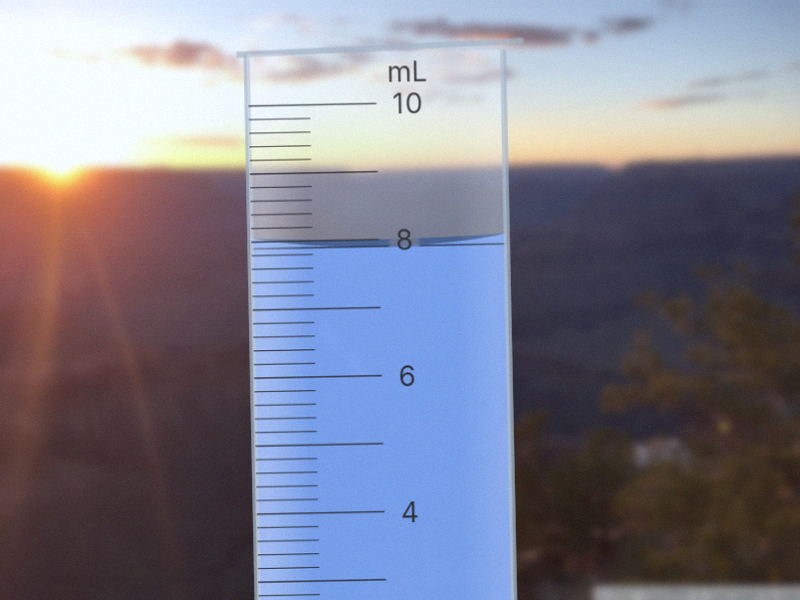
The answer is 7.9 mL
